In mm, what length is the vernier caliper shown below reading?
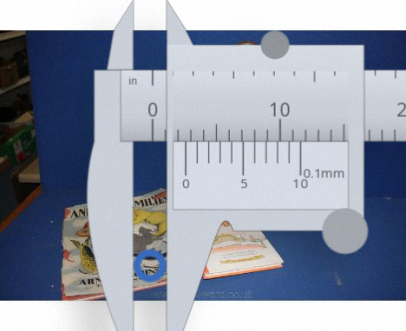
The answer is 2.6 mm
